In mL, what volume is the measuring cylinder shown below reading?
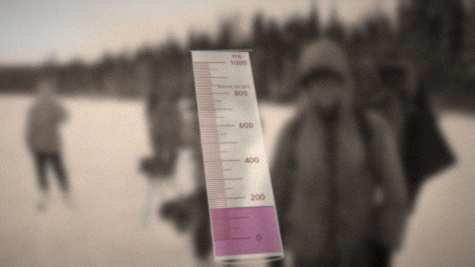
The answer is 150 mL
